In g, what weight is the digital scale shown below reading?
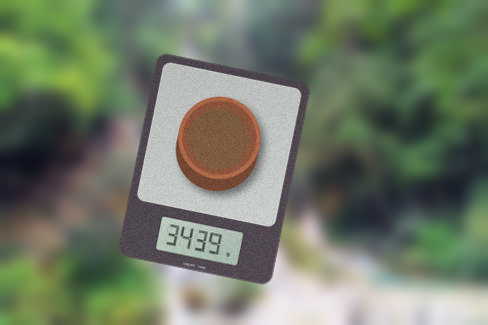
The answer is 3439 g
